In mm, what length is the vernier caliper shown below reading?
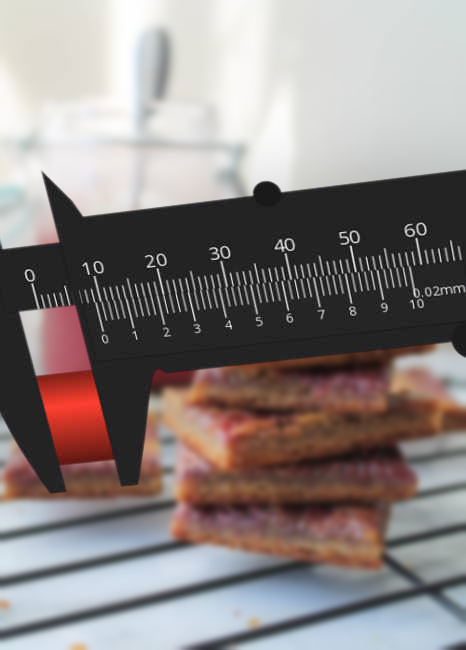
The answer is 9.2 mm
